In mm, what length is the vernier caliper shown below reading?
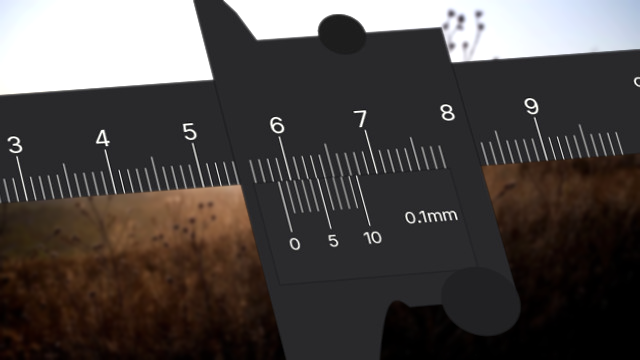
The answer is 58.6 mm
